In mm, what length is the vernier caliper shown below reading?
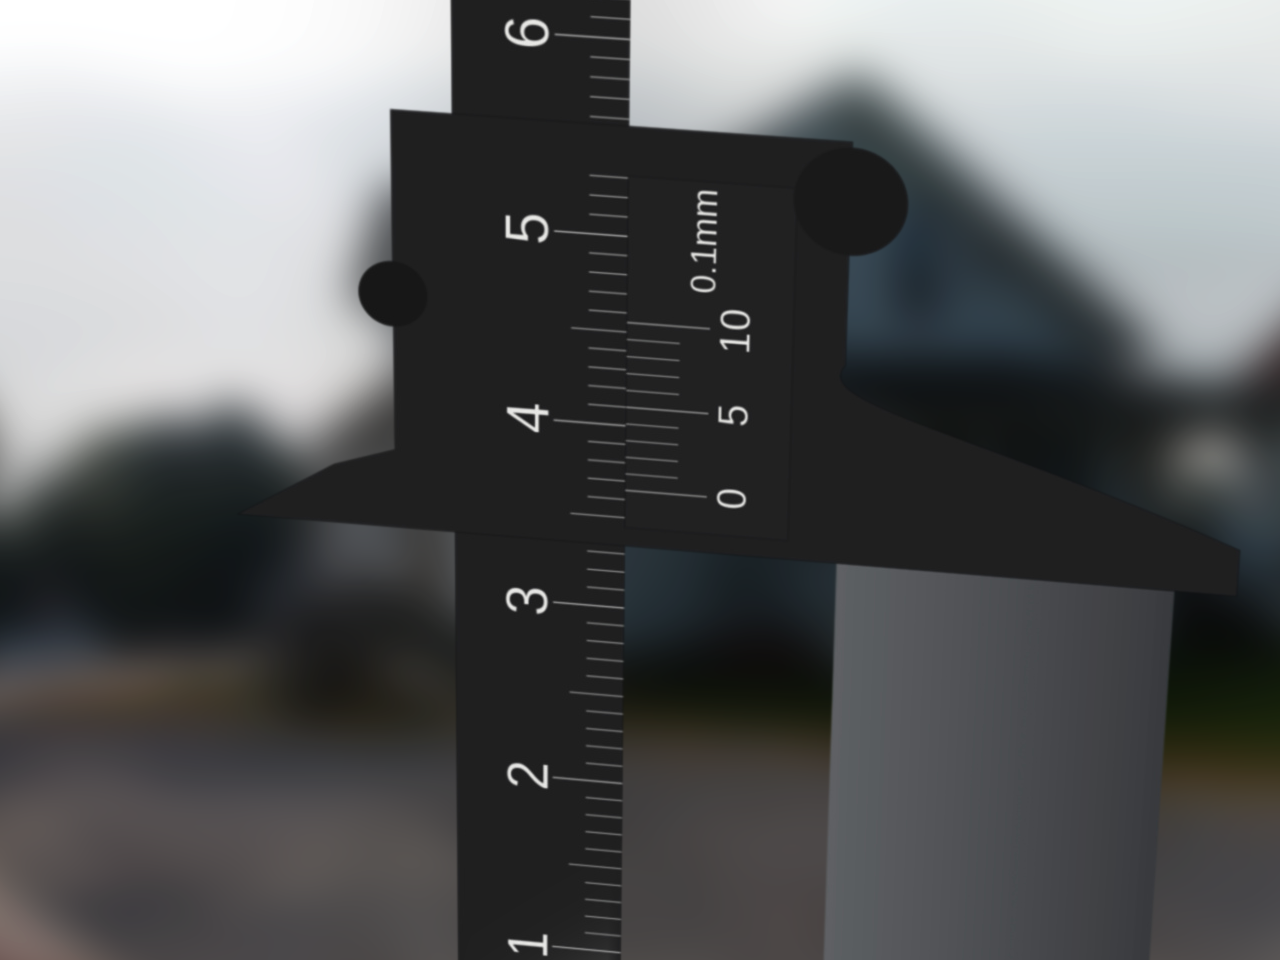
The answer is 36.5 mm
